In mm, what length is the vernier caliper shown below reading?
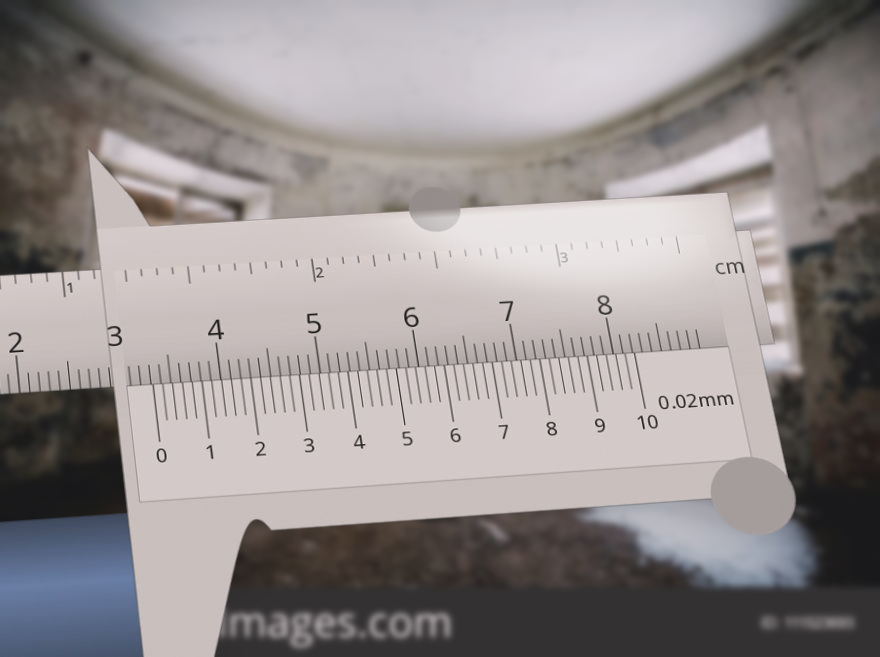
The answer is 33.2 mm
